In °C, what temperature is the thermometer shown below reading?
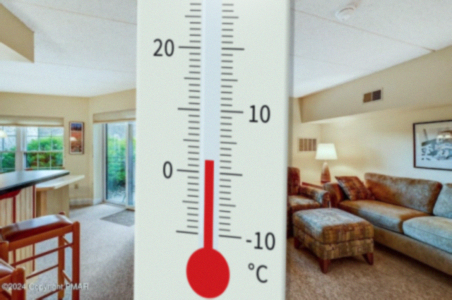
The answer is 2 °C
